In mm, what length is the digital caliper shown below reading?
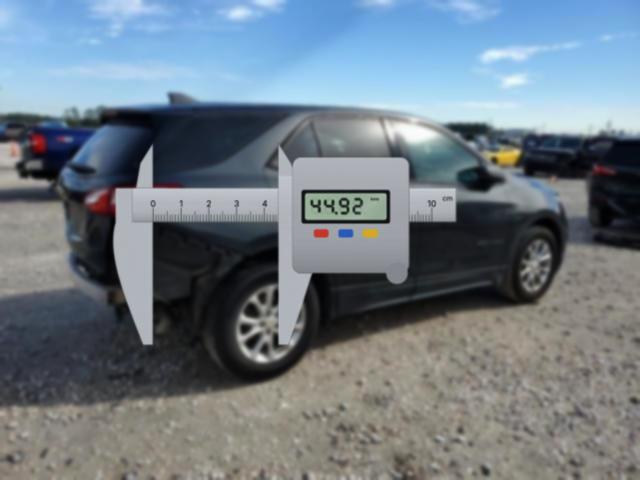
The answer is 44.92 mm
